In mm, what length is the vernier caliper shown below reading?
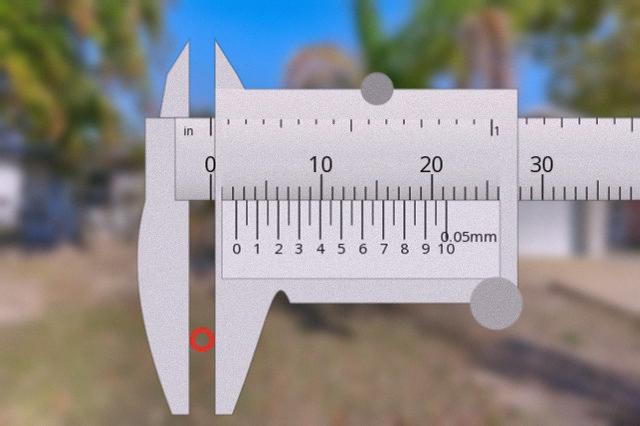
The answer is 2.3 mm
